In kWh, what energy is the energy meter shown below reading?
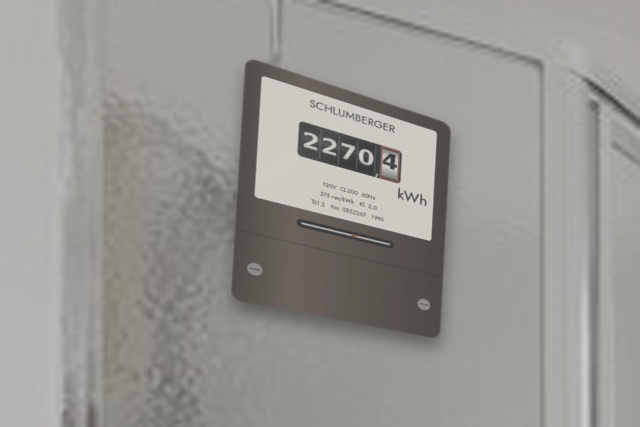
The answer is 2270.4 kWh
